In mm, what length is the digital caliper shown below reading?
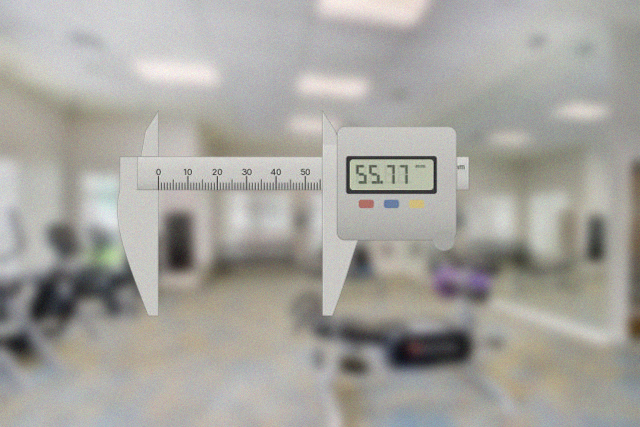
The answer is 55.77 mm
